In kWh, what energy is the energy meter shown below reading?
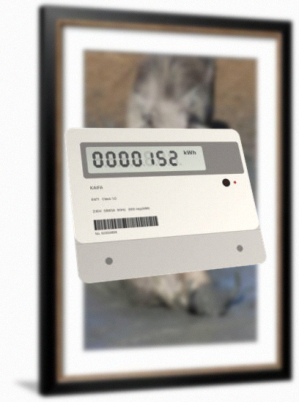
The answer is 152 kWh
